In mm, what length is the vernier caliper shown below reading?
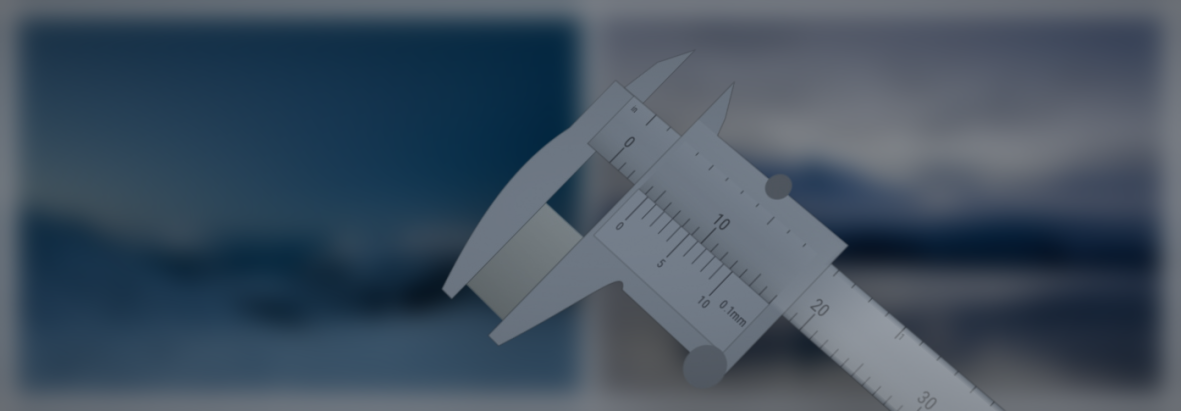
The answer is 4.3 mm
